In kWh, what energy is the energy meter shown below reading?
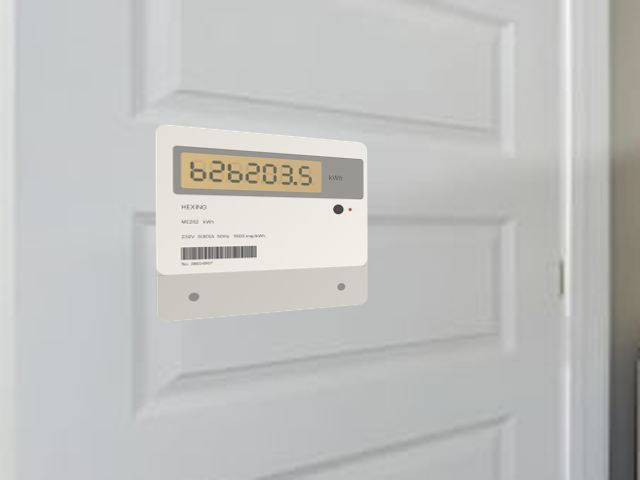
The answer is 626203.5 kWh
